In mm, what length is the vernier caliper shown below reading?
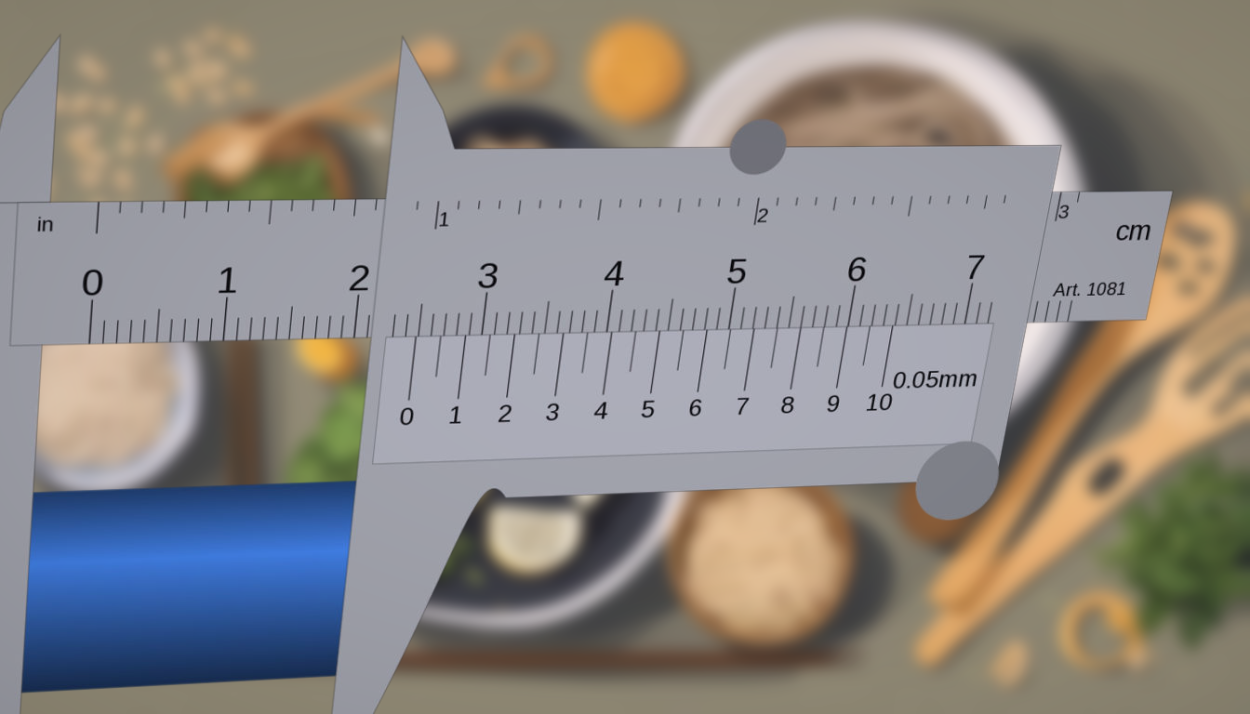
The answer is 24.8 mm
